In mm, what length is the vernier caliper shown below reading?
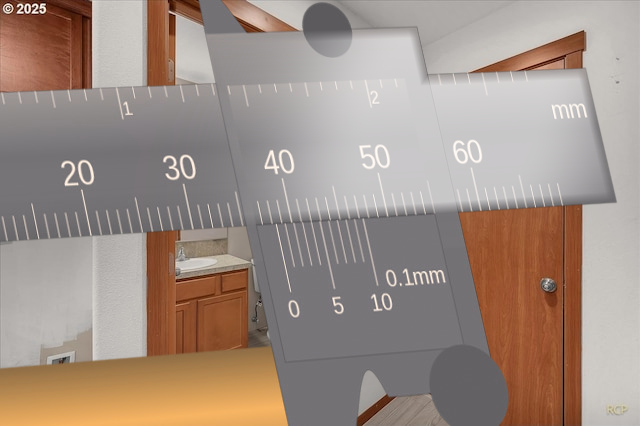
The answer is 38.4 mm
